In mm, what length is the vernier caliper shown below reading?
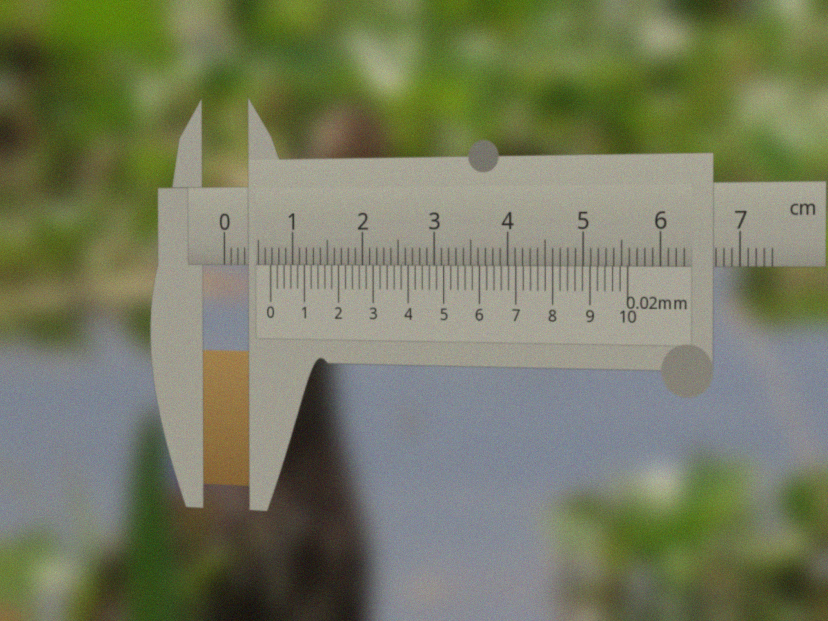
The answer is 6.8 mm
